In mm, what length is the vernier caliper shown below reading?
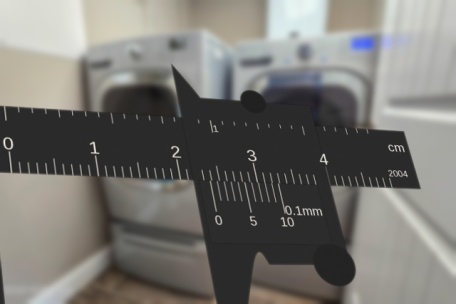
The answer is 23.8 mm
